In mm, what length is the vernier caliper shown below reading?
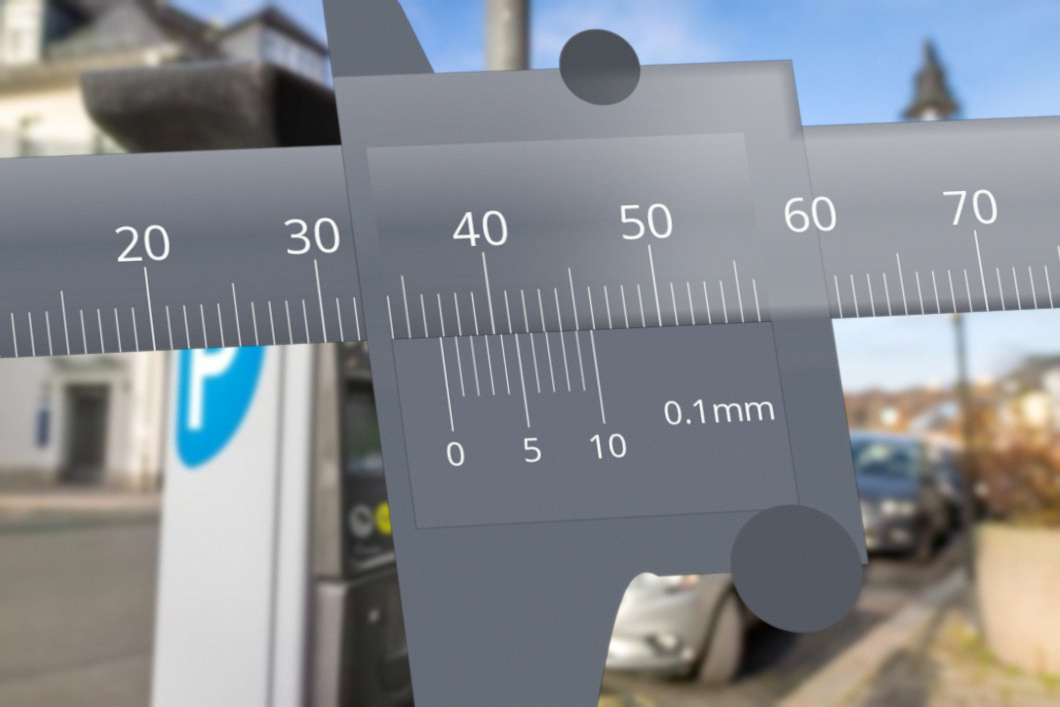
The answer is 36.8 mm
